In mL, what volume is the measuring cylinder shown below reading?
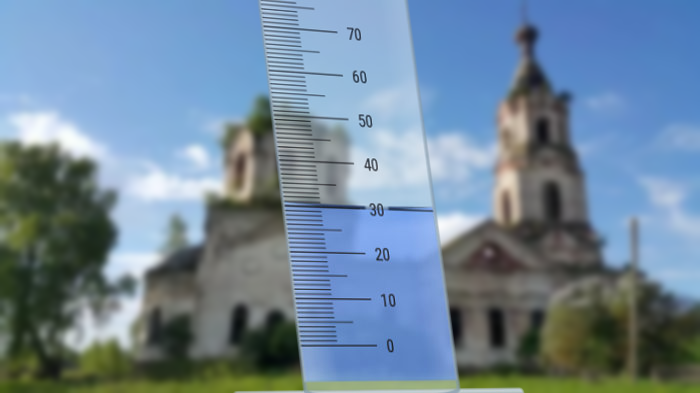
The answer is 30 mL
